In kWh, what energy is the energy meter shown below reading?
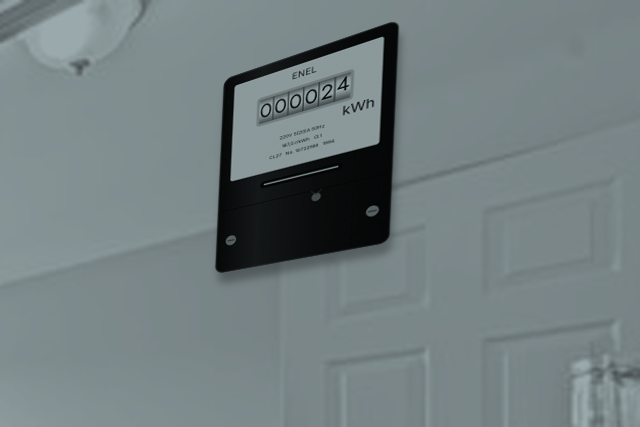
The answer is 24 kWh
